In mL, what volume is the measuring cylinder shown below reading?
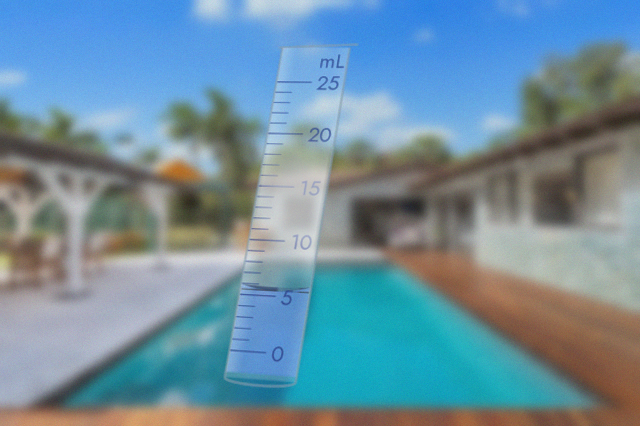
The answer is 5.5 mL
